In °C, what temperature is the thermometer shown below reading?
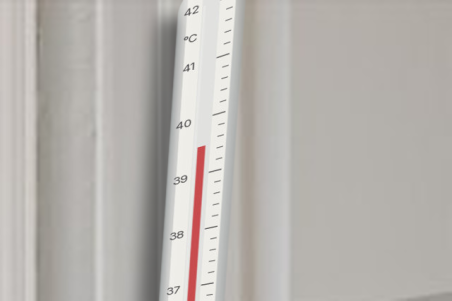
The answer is 39.5 °C
